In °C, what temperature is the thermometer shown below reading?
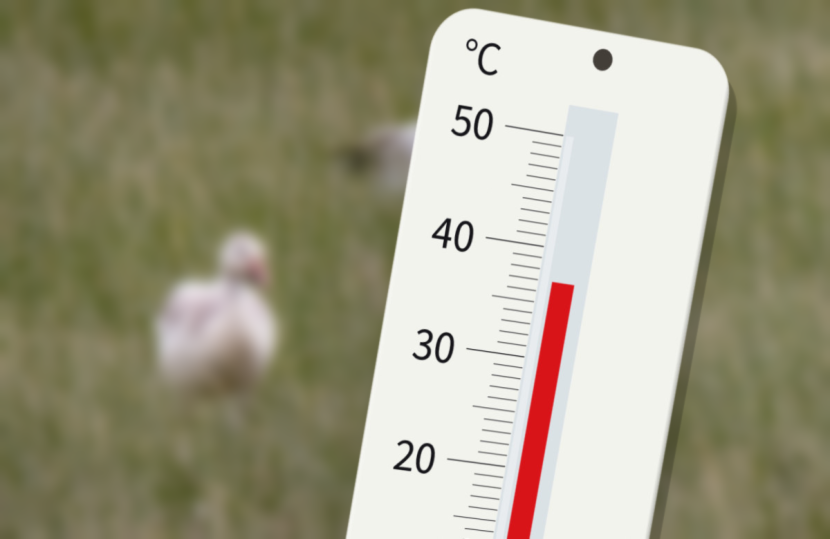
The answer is 37 °C
